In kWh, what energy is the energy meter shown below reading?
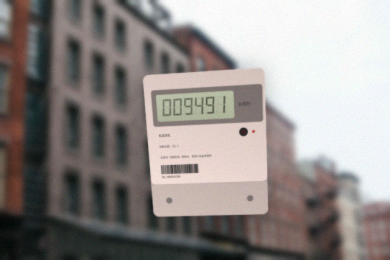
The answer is 9491 kWh
